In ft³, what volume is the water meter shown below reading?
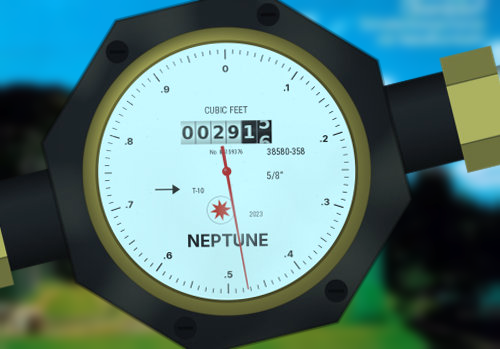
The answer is 2915.47 ft³
